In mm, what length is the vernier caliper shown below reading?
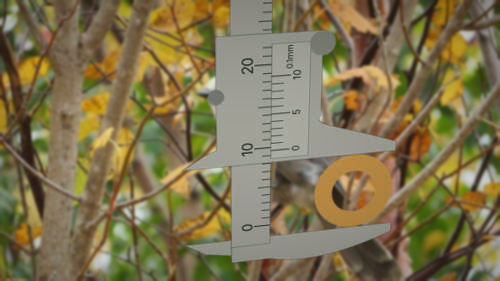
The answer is 9.6 mm
